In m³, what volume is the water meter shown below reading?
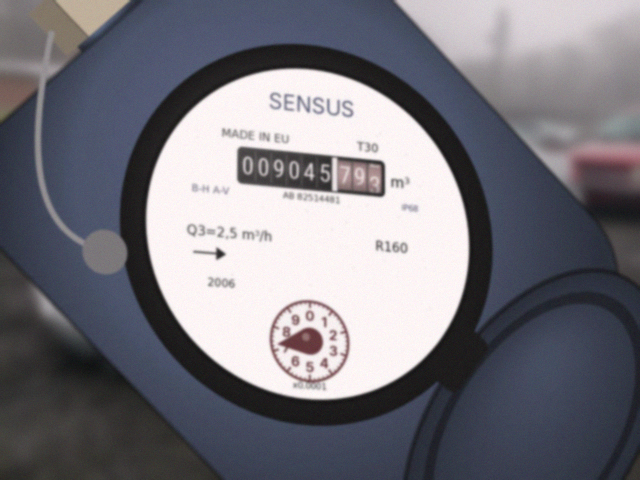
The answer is 9045.7927 m³
